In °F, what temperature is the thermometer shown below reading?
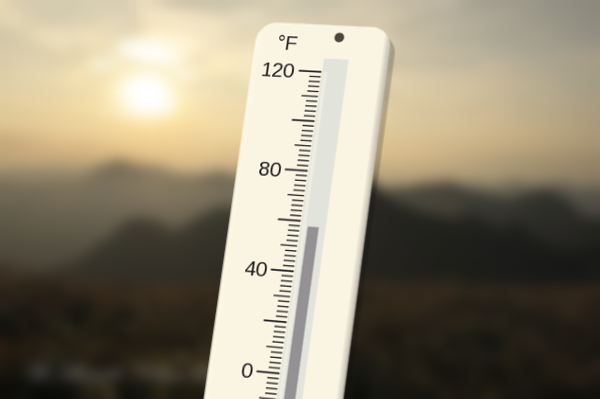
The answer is 58 °F
